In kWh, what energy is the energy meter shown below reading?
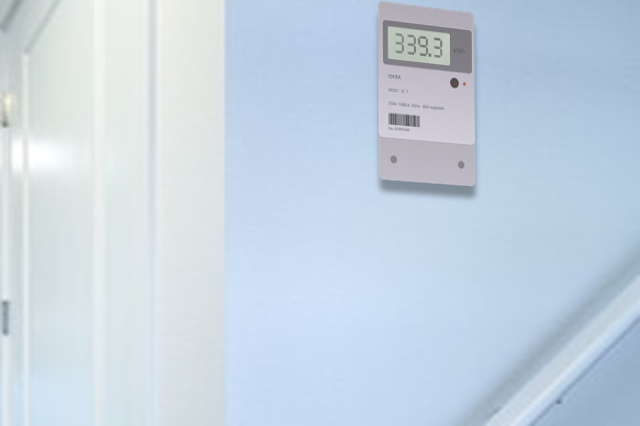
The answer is 339.3 kWh
